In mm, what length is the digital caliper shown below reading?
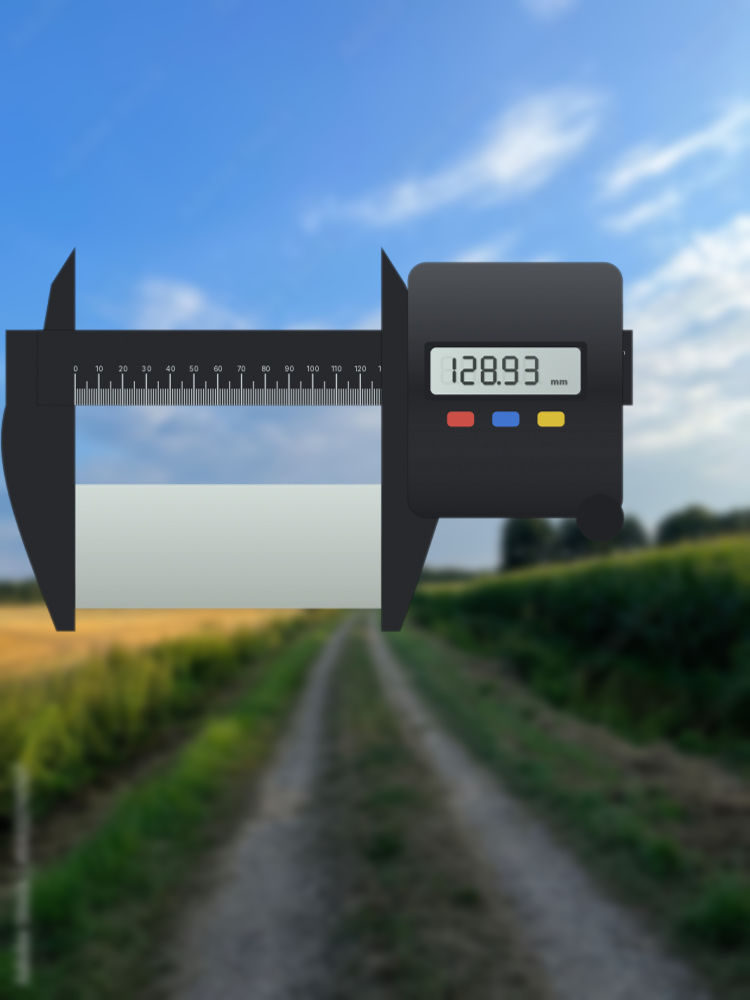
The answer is 128.93 mm
